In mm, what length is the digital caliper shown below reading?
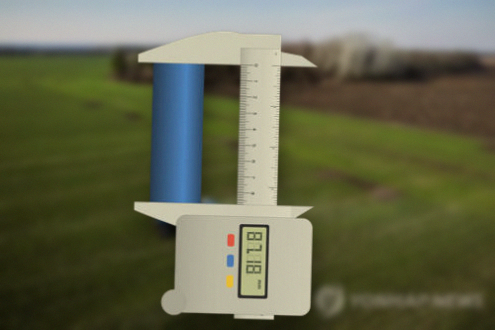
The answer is 87.18 mm
